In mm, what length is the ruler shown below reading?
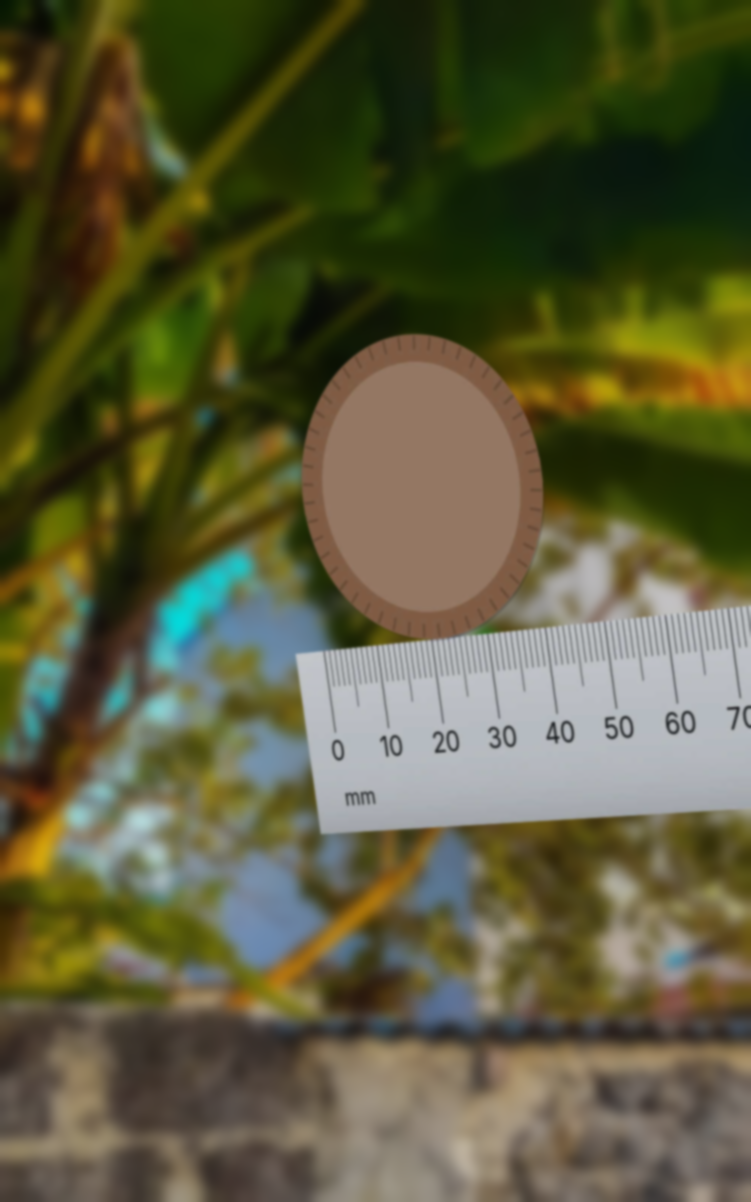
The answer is 43 mm
